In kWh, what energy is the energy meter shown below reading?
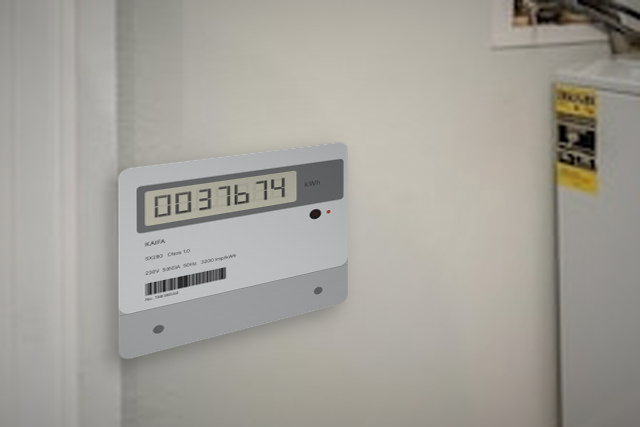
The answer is 37674 kWh
